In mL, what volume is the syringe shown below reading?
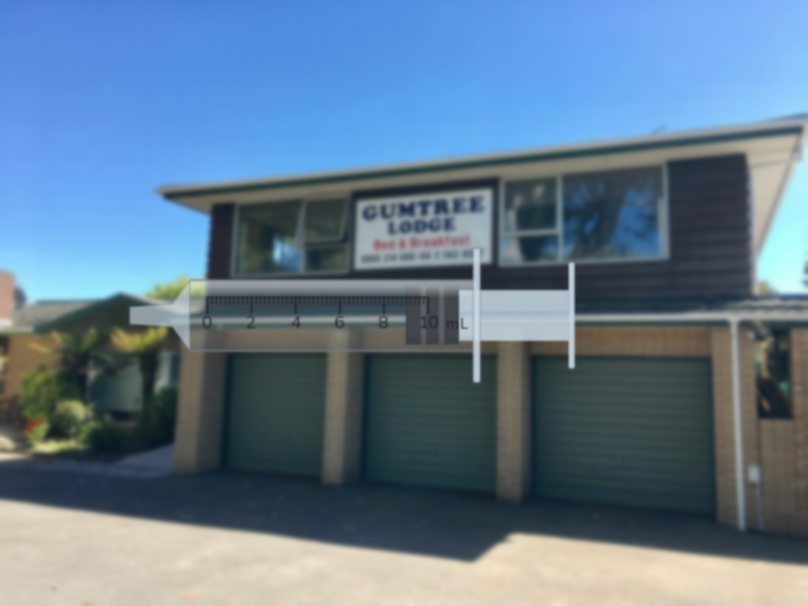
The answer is 9 mL
